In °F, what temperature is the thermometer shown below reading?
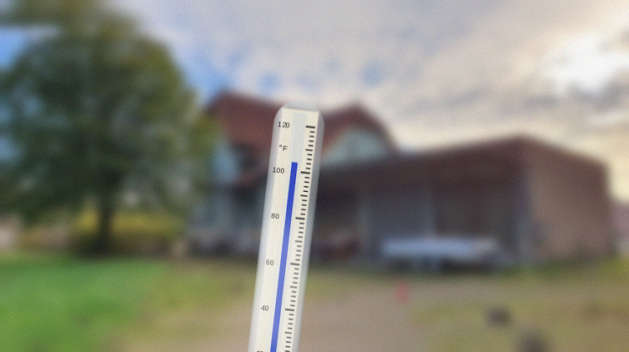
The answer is 104 °F
